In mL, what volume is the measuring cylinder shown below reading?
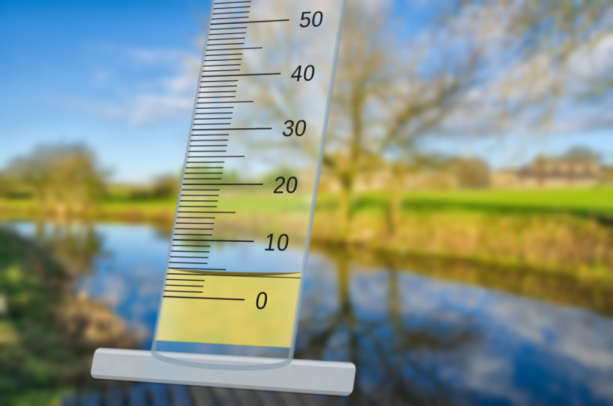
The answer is 4 mL
